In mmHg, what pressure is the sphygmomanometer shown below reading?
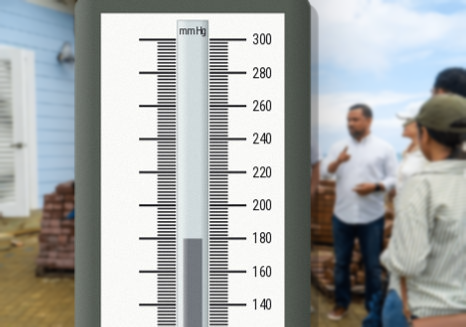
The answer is 180 mmHg
